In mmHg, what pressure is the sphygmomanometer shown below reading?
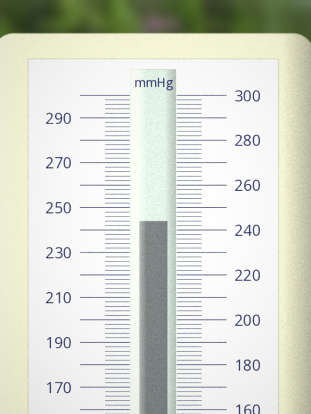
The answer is 244 mmHg
